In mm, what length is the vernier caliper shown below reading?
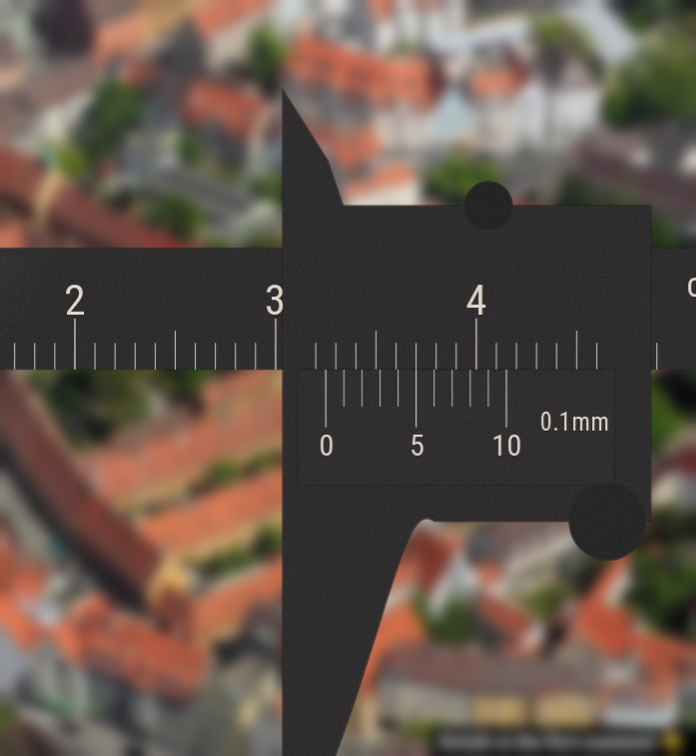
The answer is 32.5 mm
